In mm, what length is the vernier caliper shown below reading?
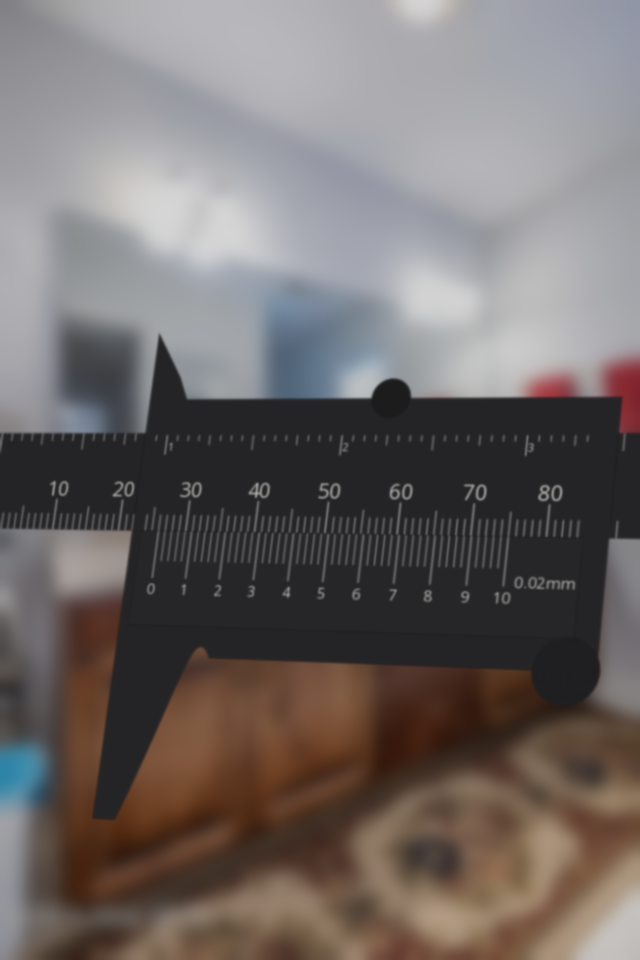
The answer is 26.0 mm
